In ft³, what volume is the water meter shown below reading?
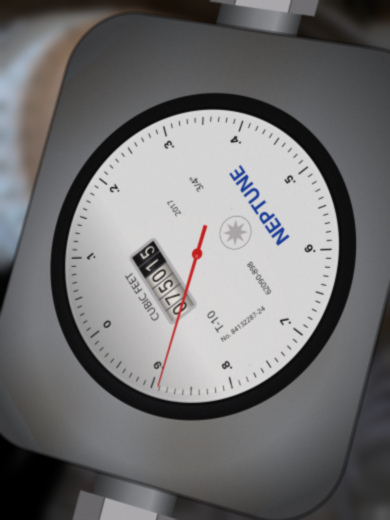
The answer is 75014.89 ft³
